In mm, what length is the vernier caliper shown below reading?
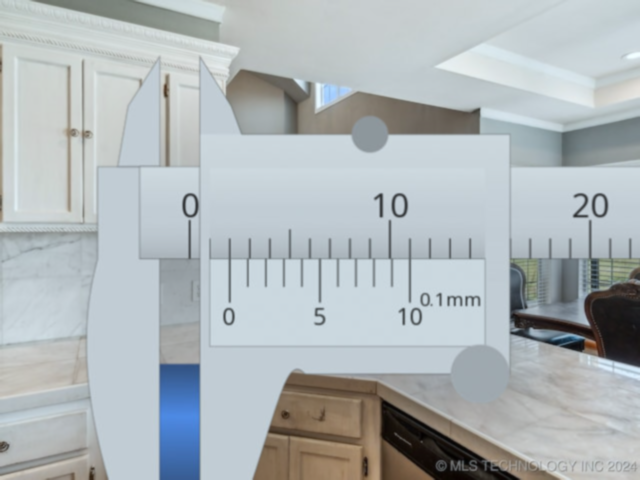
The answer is 2.0 mm
